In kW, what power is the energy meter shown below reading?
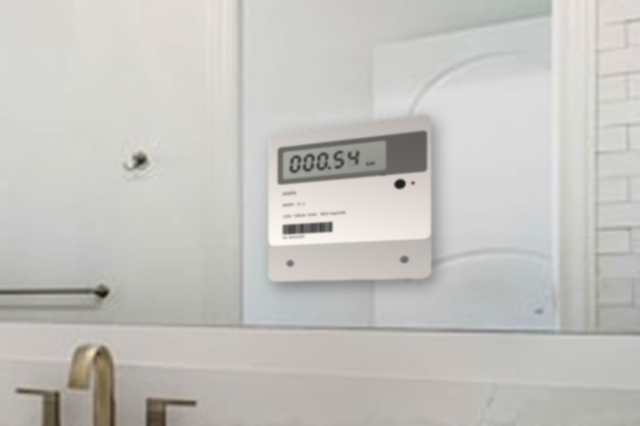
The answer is 0.54 kW
